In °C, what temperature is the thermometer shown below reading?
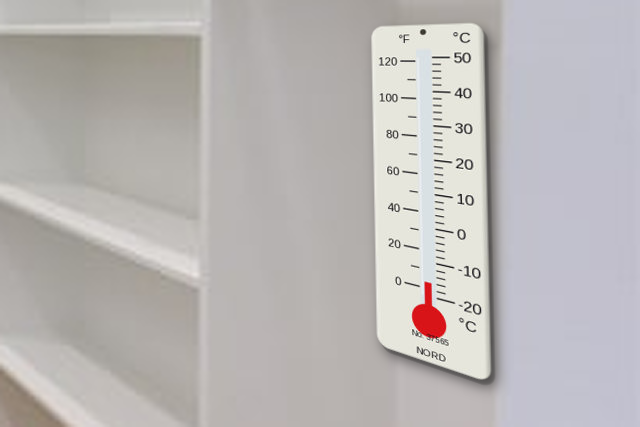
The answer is -16 °C
